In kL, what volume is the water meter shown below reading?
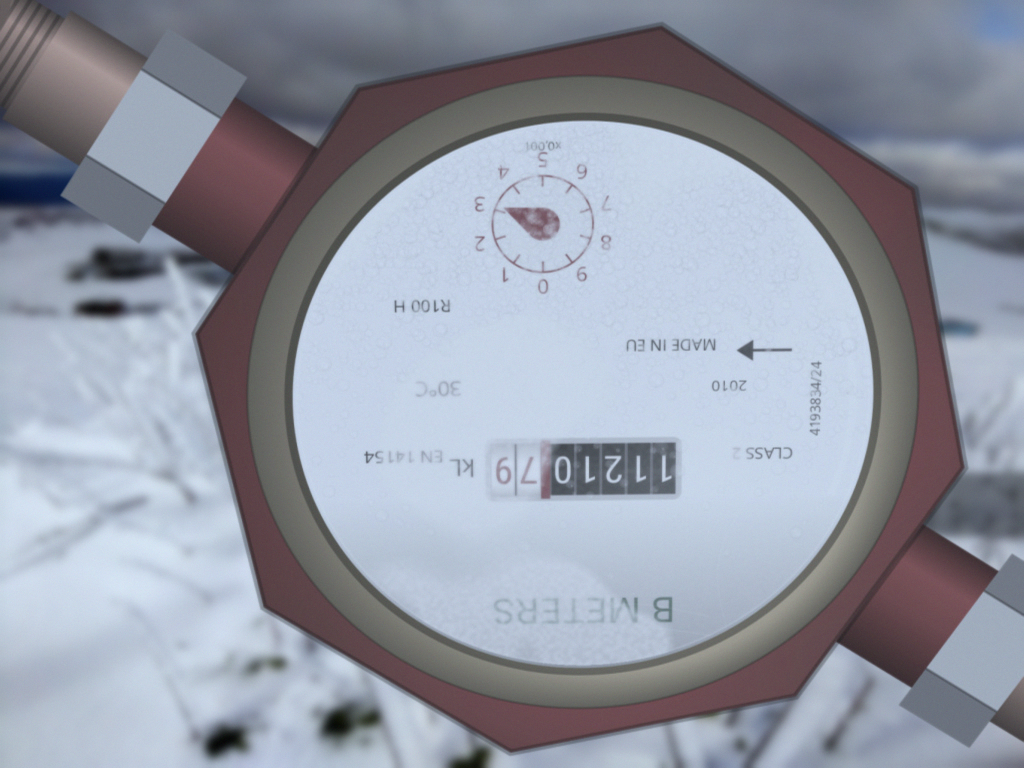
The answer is 11210.793 kL
